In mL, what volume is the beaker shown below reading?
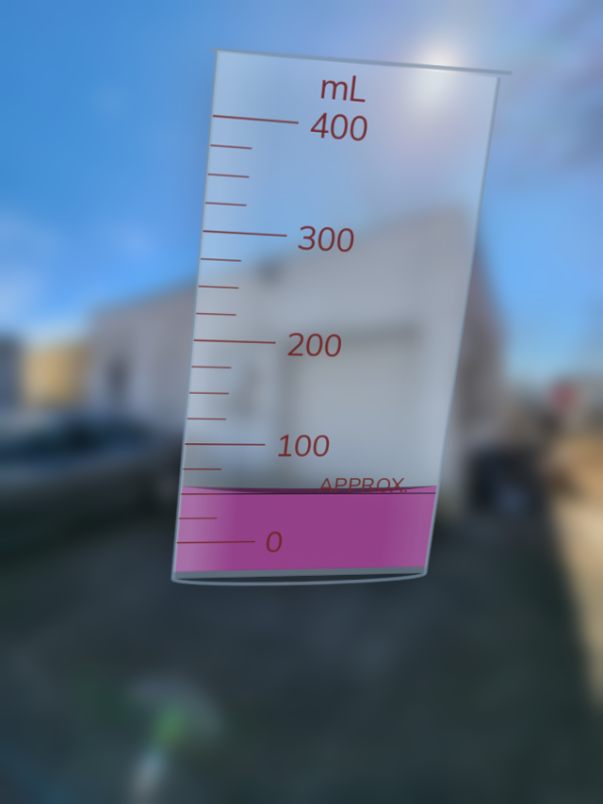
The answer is 50 mL
